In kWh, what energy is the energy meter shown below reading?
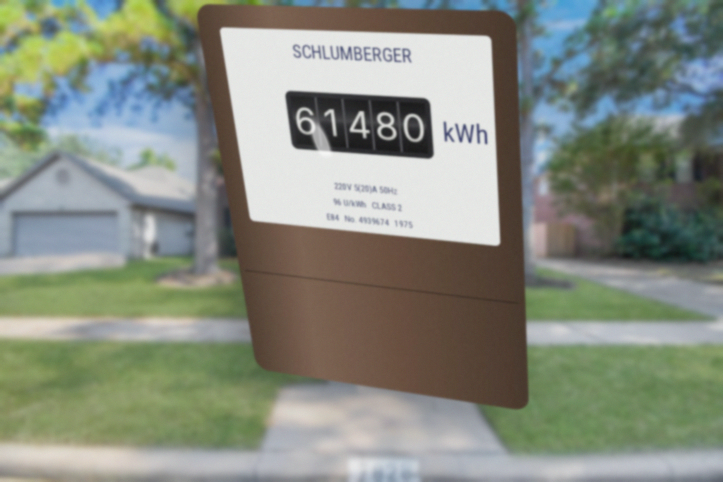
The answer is 61480 kWh
